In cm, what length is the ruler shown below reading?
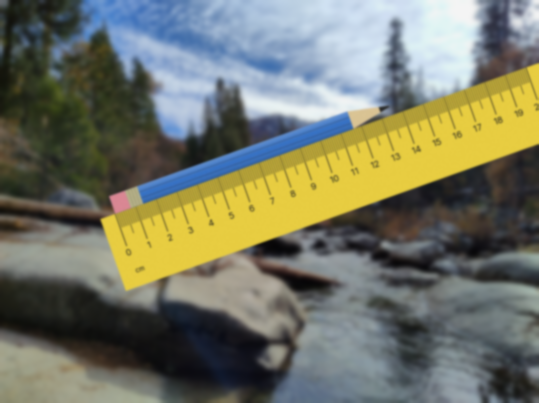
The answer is 13.5 cm
